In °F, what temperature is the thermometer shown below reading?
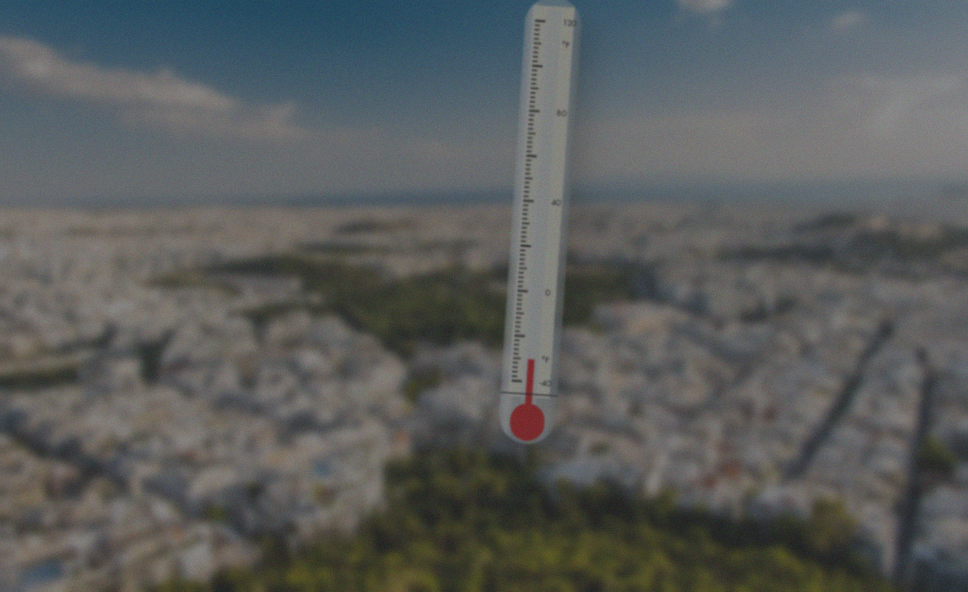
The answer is -30 °F
